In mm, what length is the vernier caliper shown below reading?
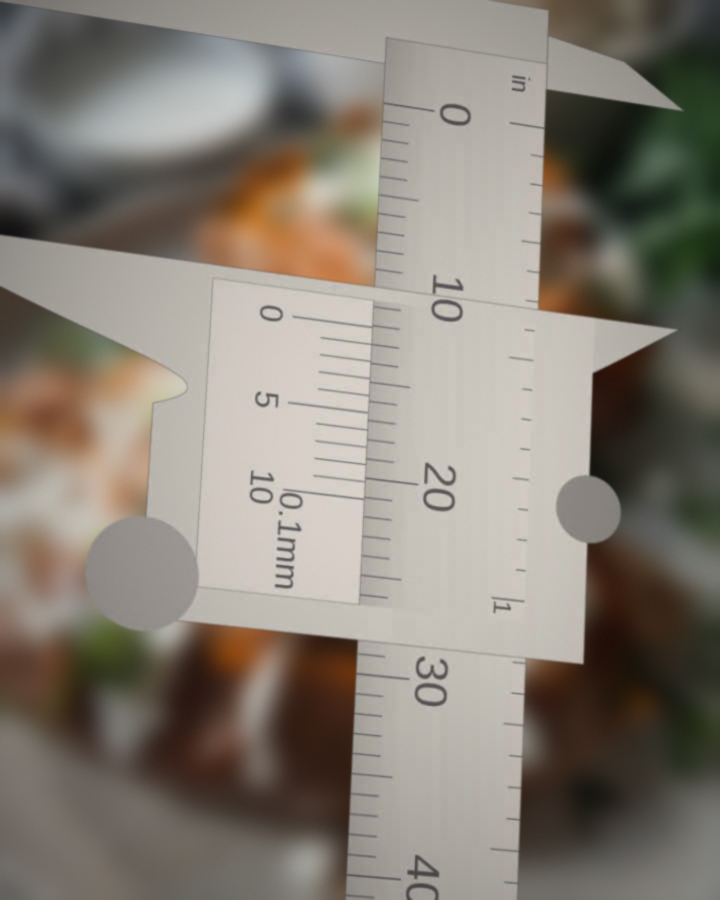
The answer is 12.1 mm
